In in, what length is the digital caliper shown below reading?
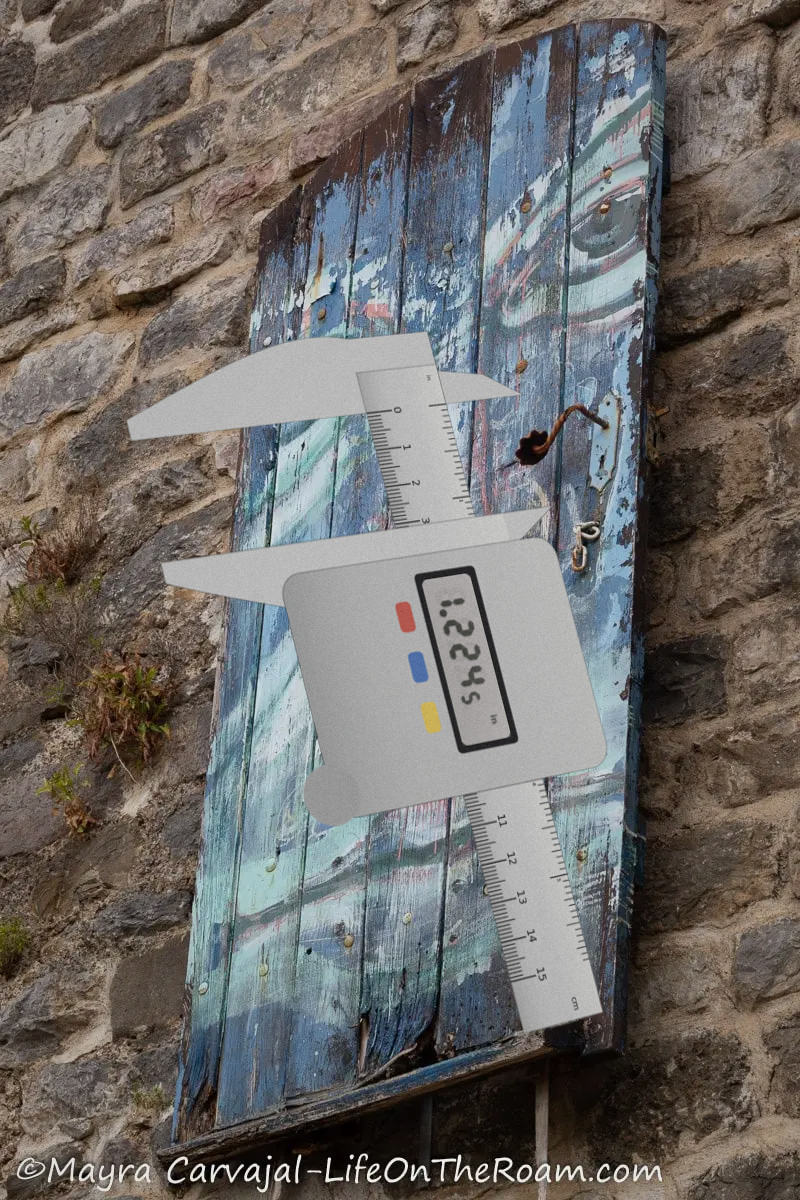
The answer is 1.2245 in
